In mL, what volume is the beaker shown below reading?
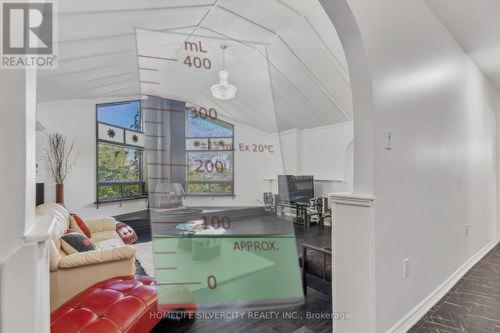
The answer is 75 mL
